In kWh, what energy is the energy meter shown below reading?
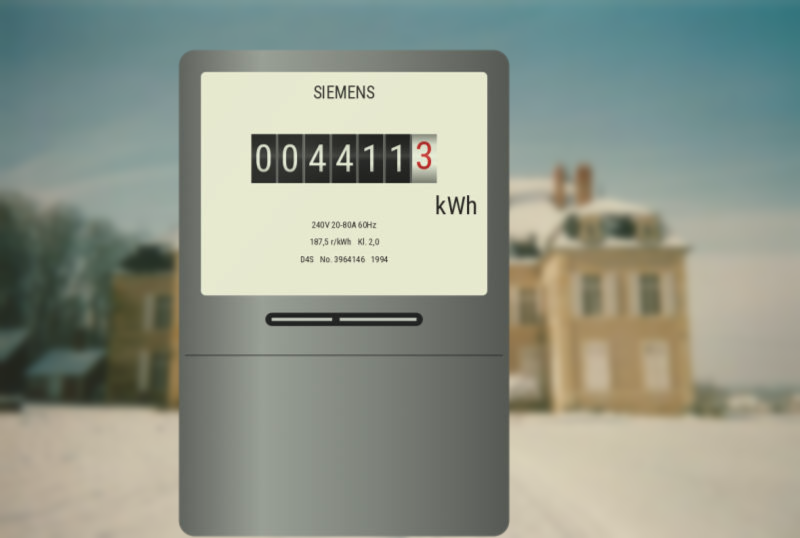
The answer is 4411.3 kWh
